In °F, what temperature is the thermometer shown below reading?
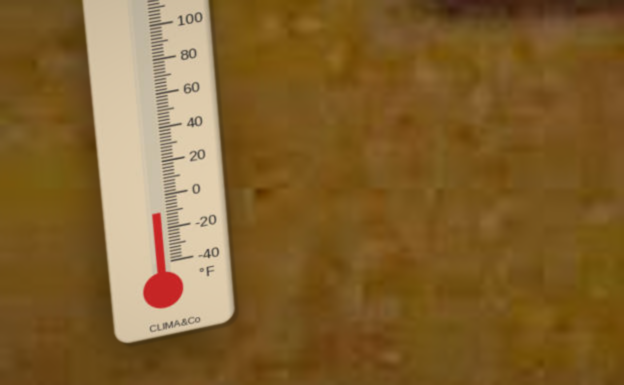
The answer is -10 °F
